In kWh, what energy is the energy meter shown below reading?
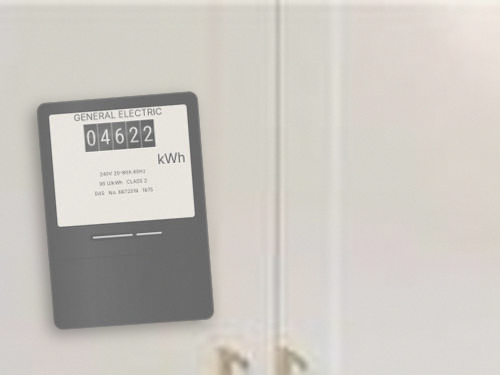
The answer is 4622 kWh
